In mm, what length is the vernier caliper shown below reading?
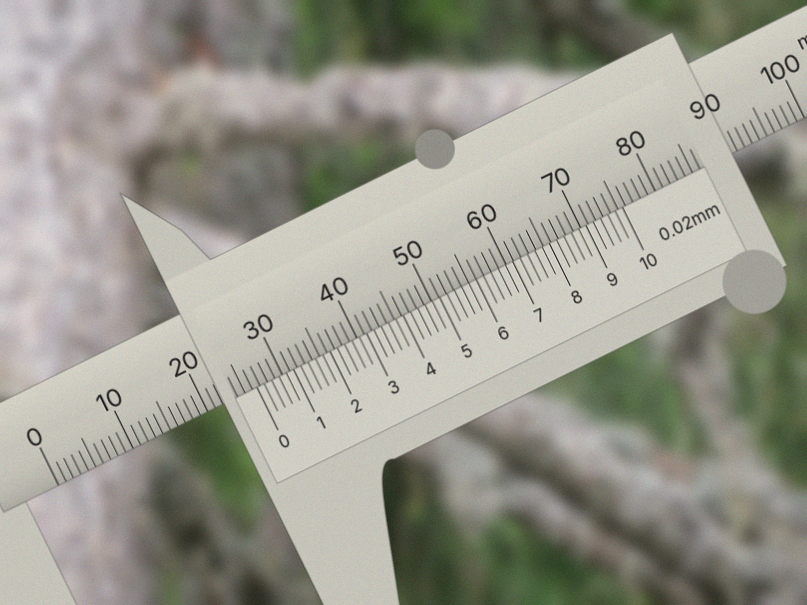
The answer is 26.6 mm
